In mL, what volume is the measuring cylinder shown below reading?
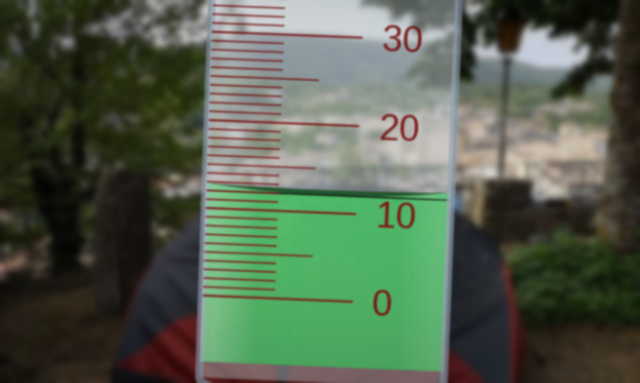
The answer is 12 mL
